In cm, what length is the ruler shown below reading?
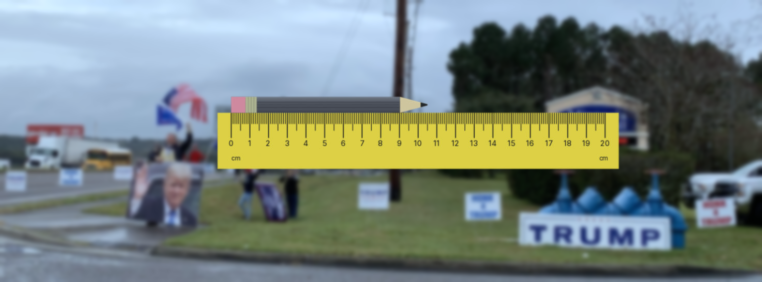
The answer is 10.5 cm
